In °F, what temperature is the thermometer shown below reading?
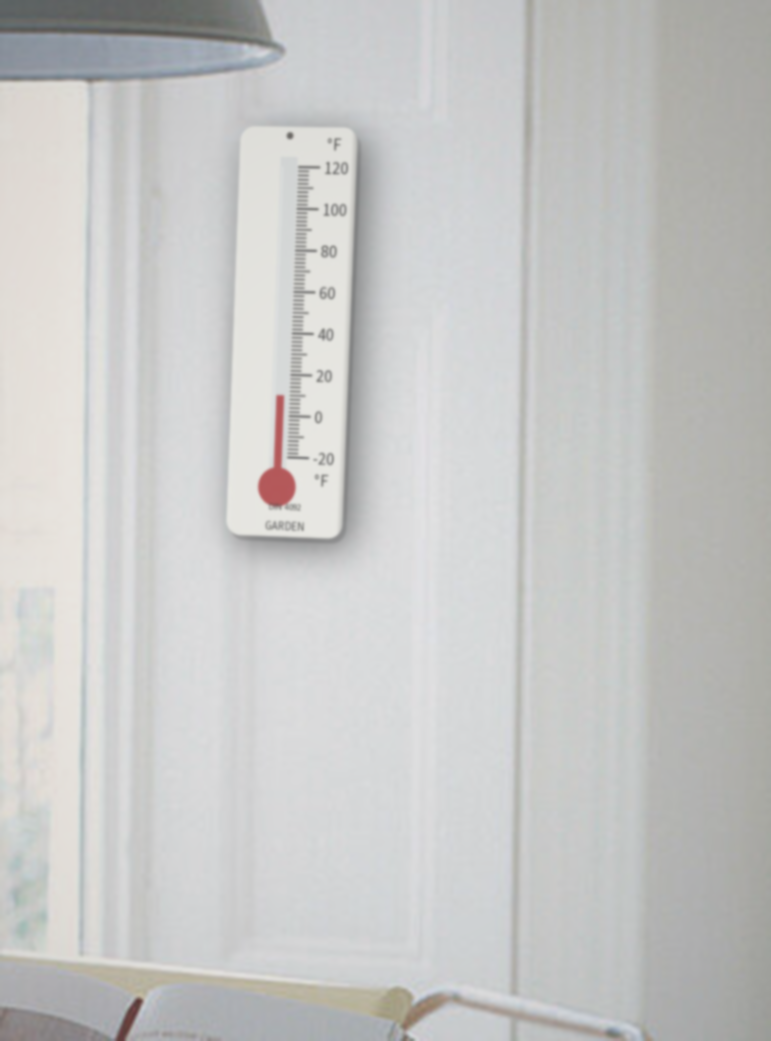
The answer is 10 °F
